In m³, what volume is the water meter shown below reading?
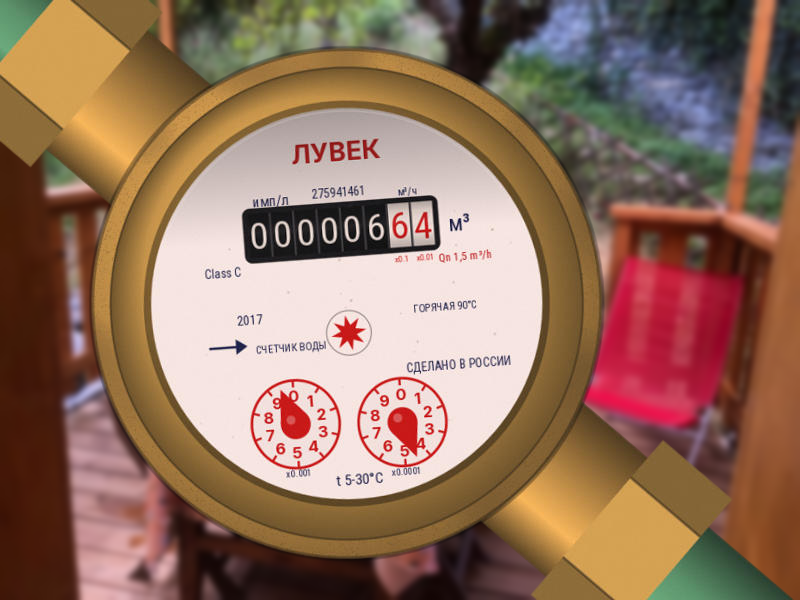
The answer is 6.6394 m³
